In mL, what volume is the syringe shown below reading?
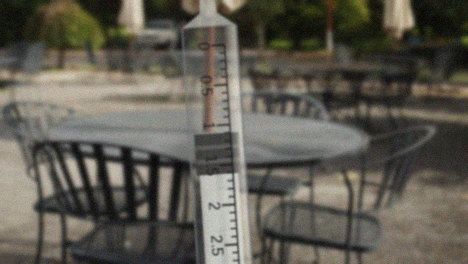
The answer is 1.1 mL
